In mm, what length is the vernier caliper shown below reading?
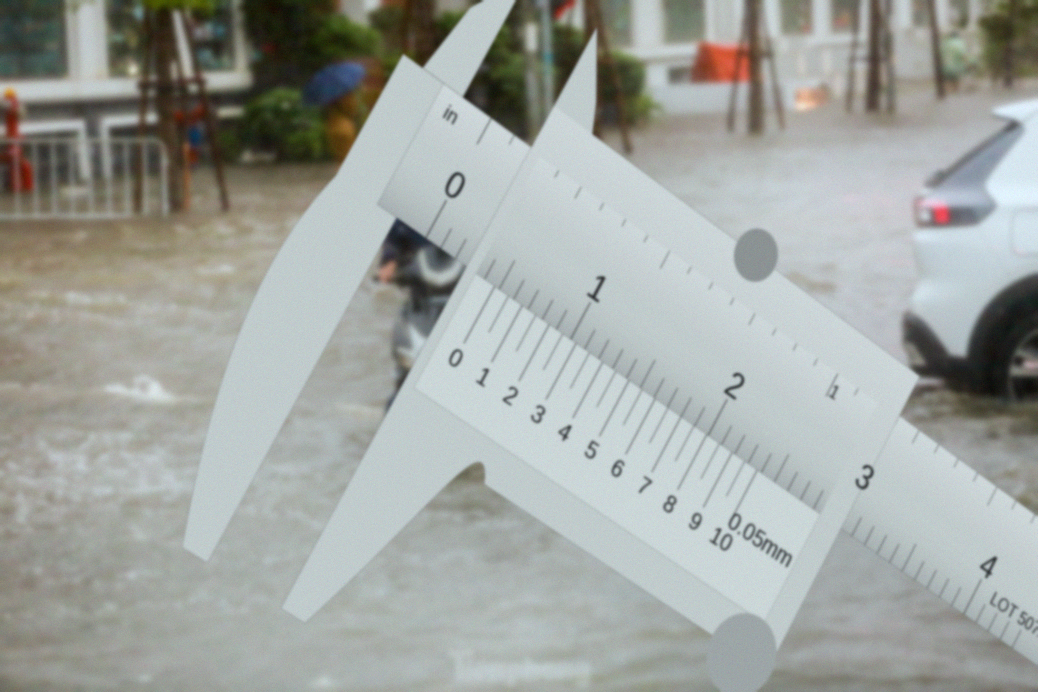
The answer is 4.7 mm
